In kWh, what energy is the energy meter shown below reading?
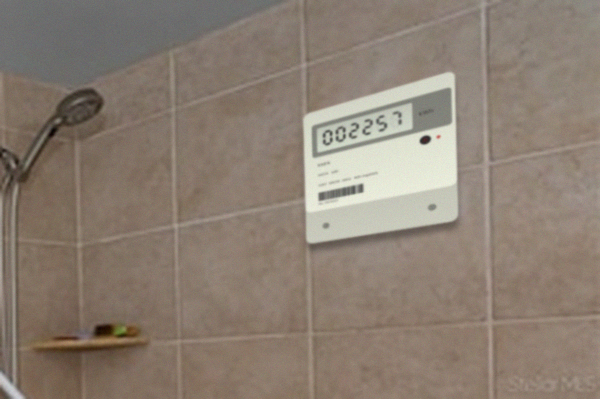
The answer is 2257 kWh
